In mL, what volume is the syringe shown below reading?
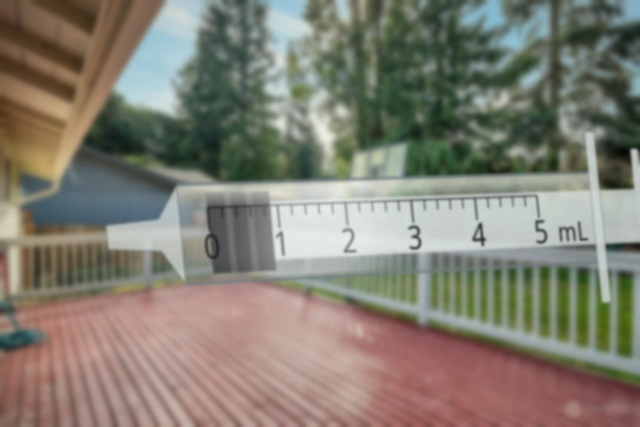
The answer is 0 mL
